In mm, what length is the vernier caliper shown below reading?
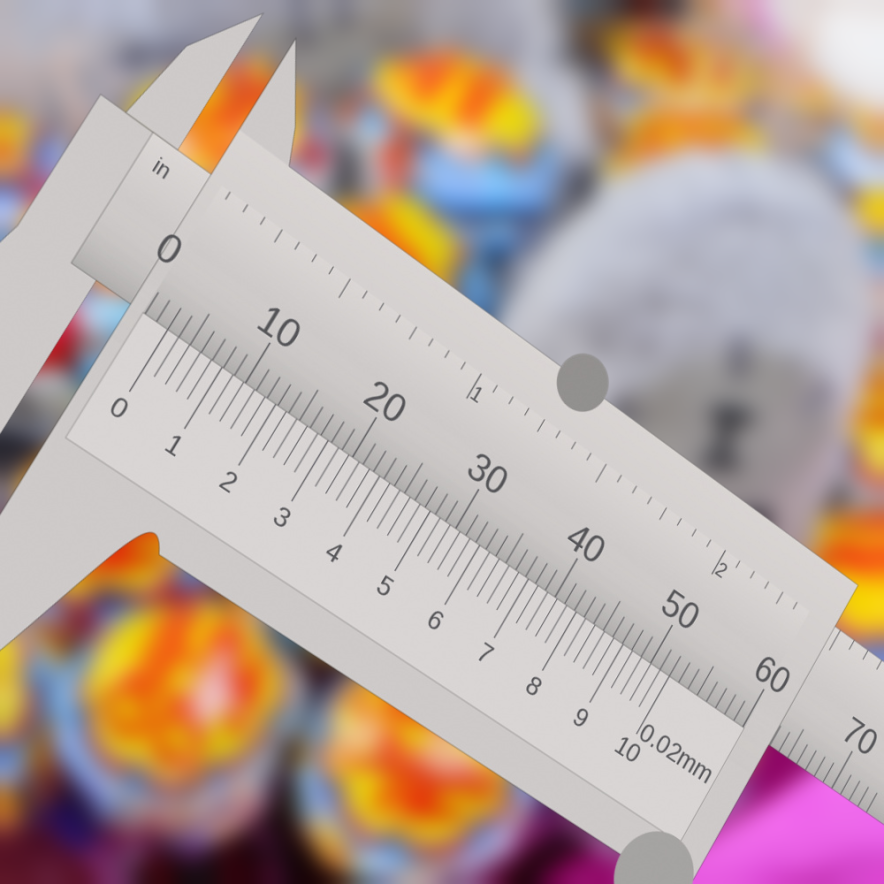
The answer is 3.0 mm
